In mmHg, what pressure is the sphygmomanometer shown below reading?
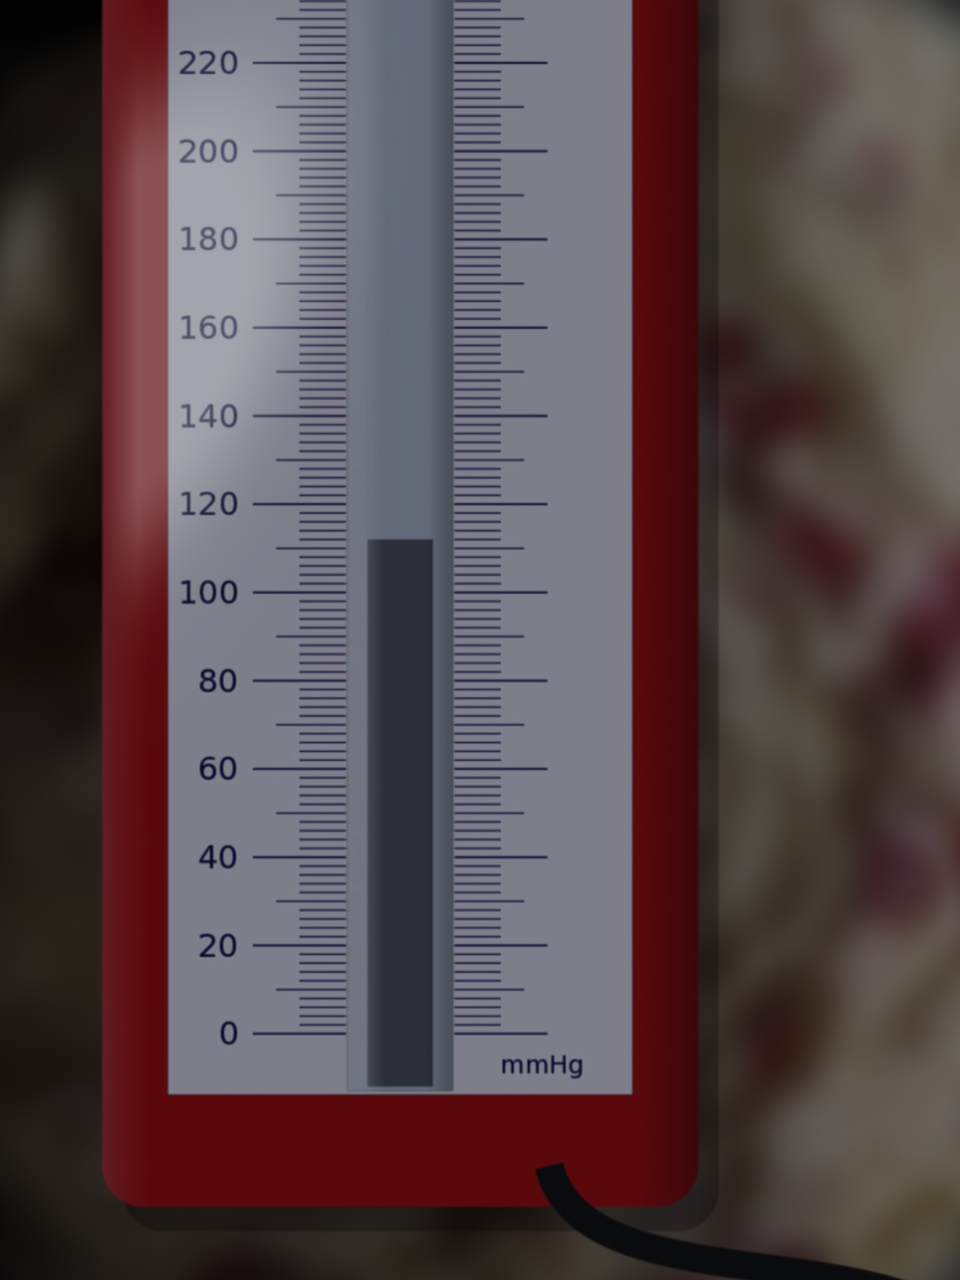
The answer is 112 mmHg
